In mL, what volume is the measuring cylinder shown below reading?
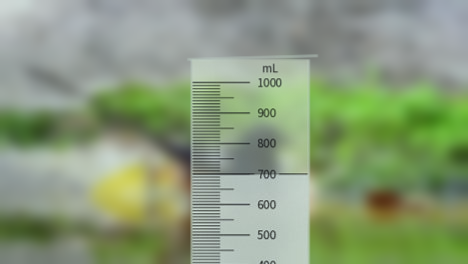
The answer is 700 mL
